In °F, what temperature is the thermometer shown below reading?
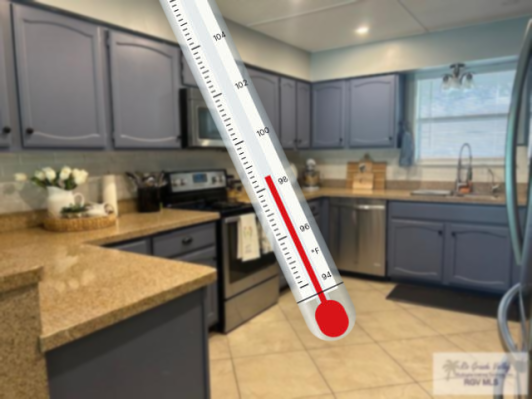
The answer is 98.4 °F
